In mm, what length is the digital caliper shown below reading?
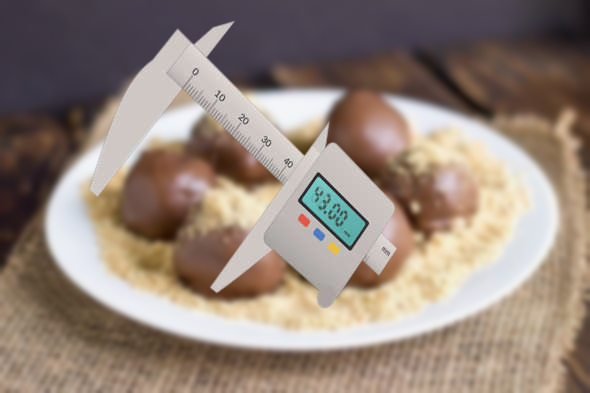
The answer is 43.00 mm
